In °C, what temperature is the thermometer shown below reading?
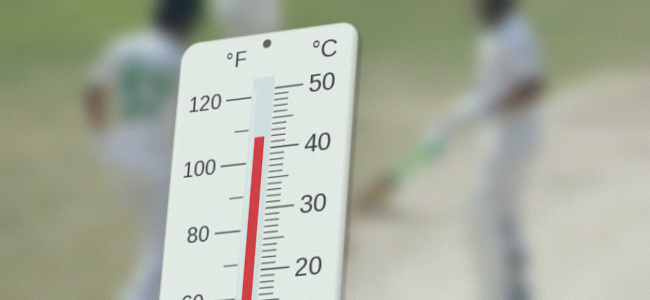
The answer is 42 °C
